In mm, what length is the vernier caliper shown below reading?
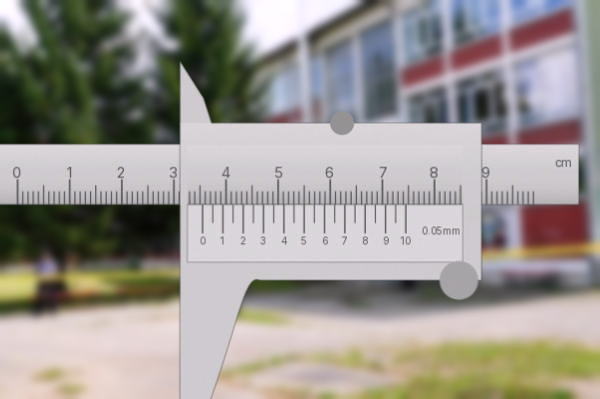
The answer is 35.5 mm
